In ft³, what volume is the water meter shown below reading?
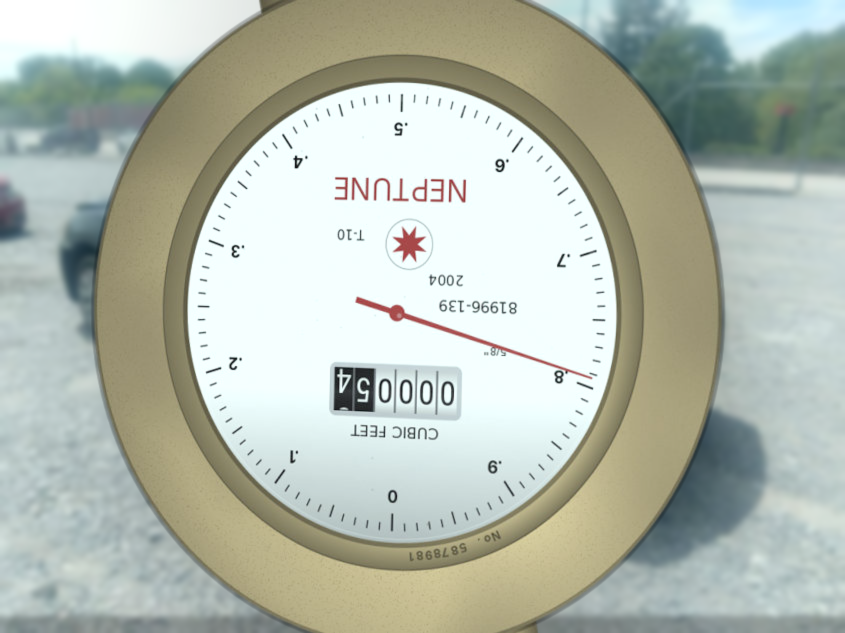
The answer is 53.79 ft³
